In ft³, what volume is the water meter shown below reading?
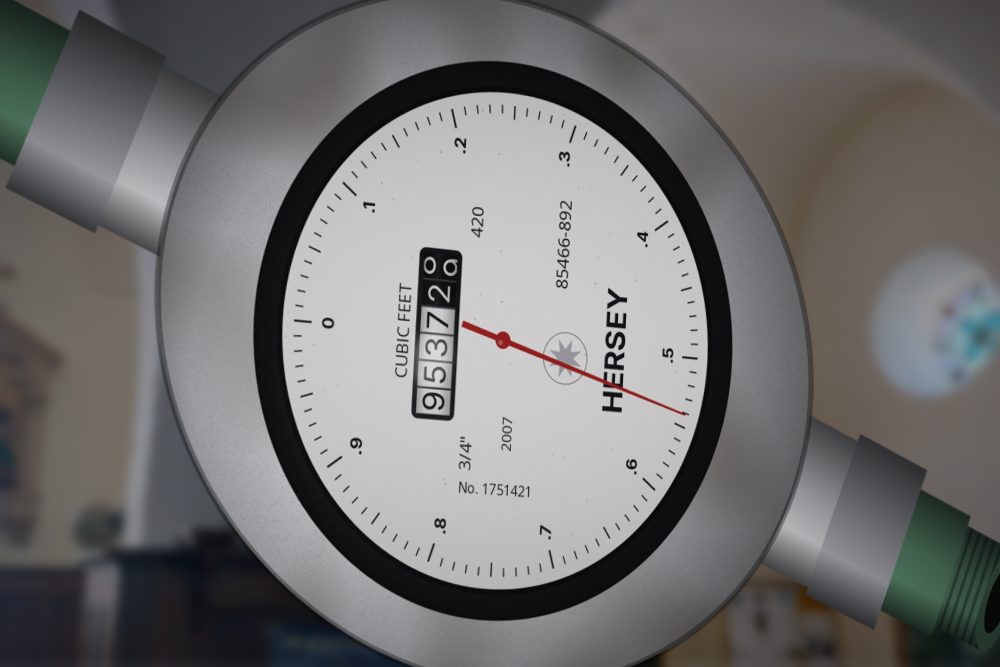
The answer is 953728.54 ft³
